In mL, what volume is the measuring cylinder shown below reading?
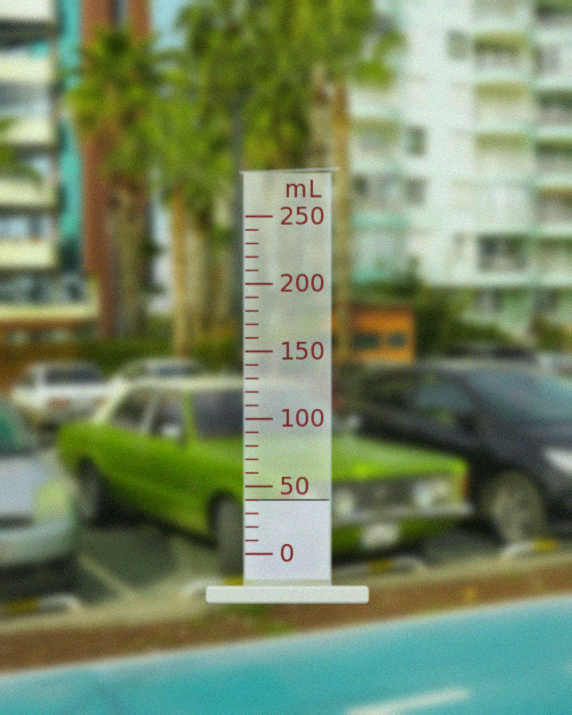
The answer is 40 mL
